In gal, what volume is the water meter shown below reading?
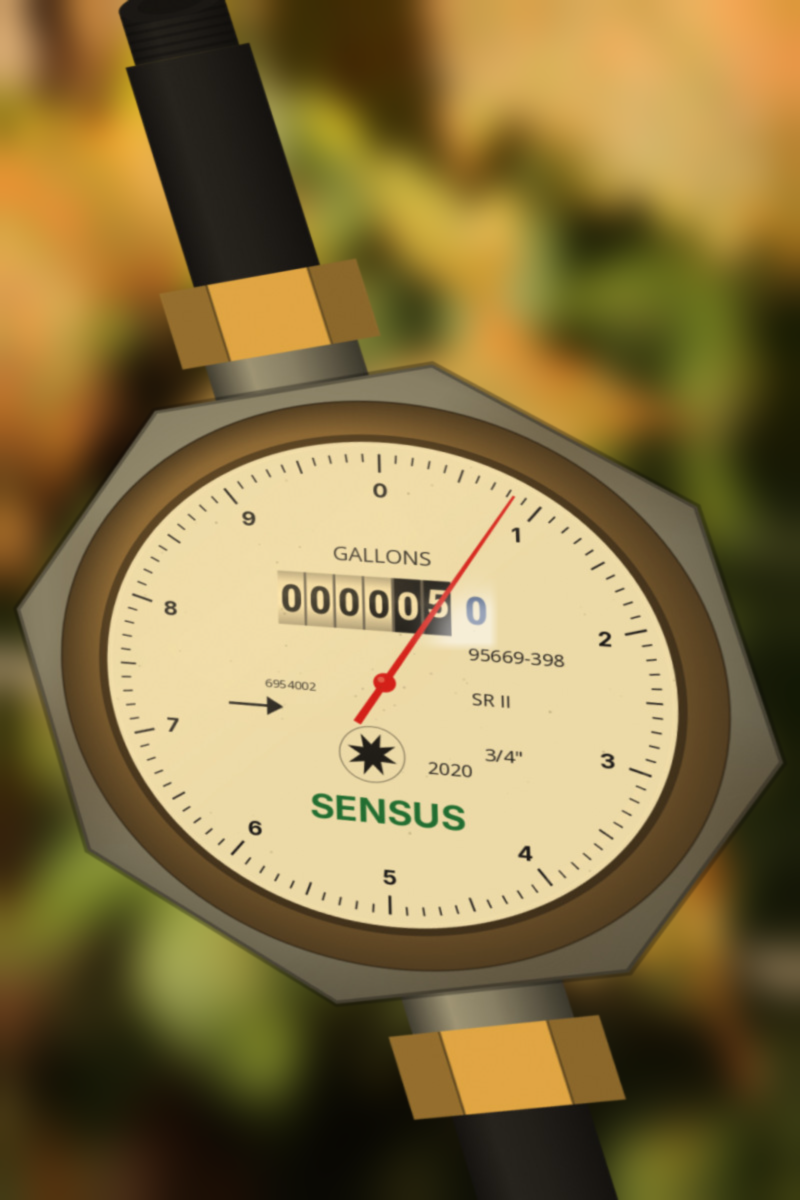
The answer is 50.8 gal
